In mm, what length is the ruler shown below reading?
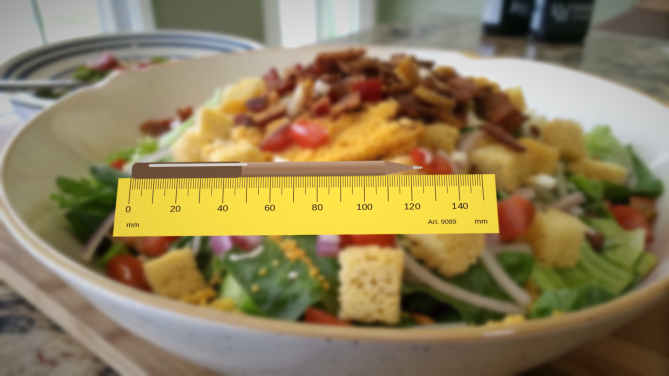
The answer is 125 mm
